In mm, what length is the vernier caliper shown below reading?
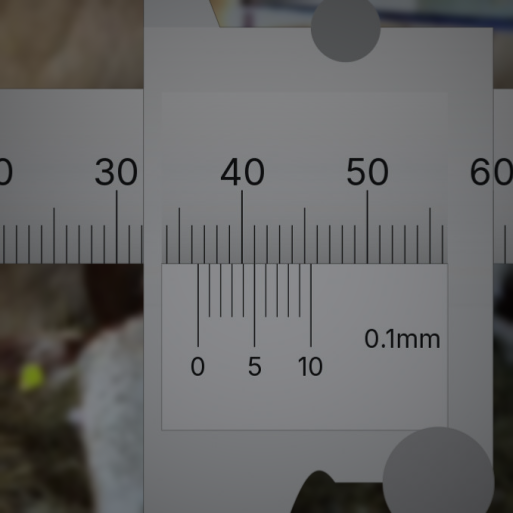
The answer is 36.5 mm
